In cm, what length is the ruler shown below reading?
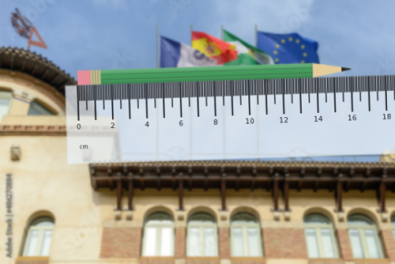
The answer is 16 cm
